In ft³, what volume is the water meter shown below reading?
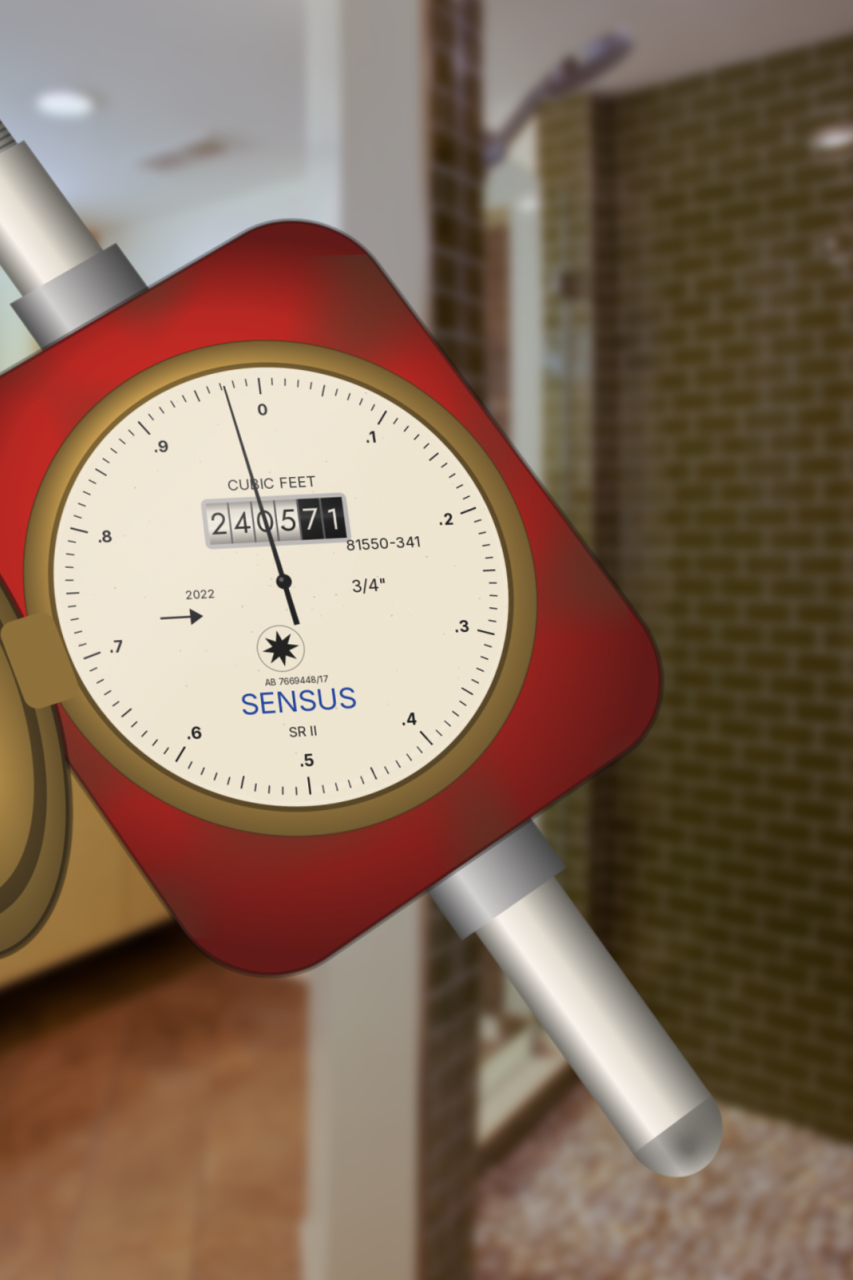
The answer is 240570.97 ft³
